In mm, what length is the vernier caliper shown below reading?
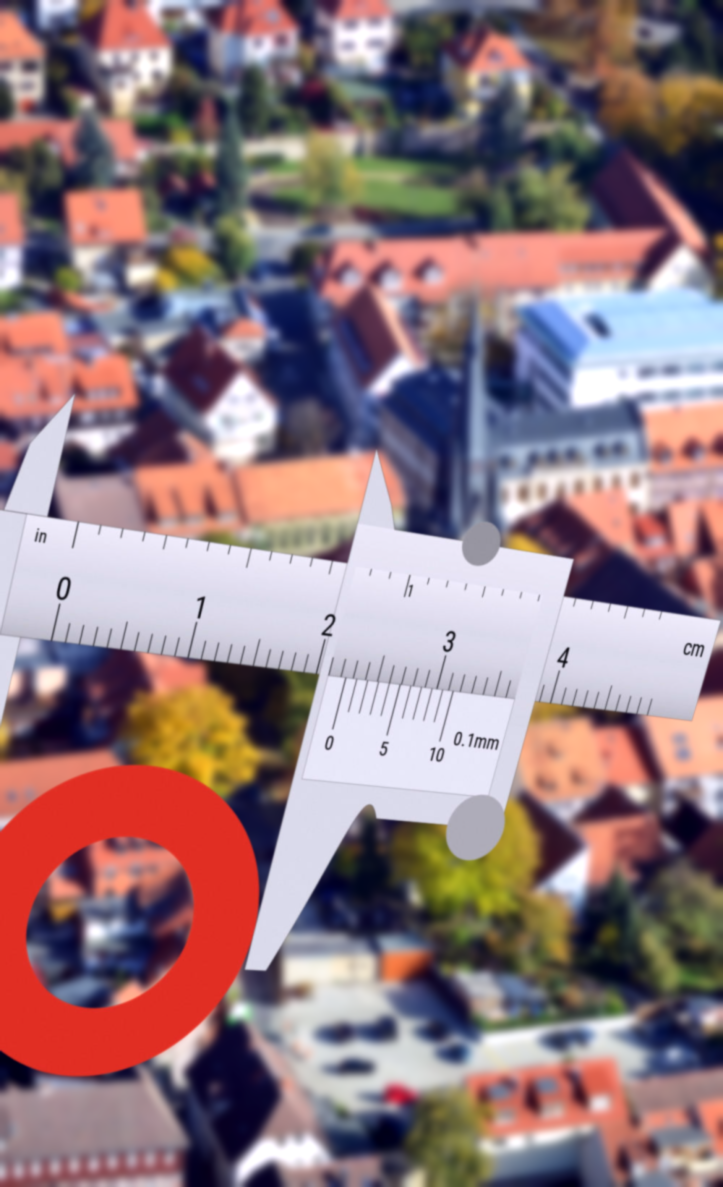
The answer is 22.4 mm
